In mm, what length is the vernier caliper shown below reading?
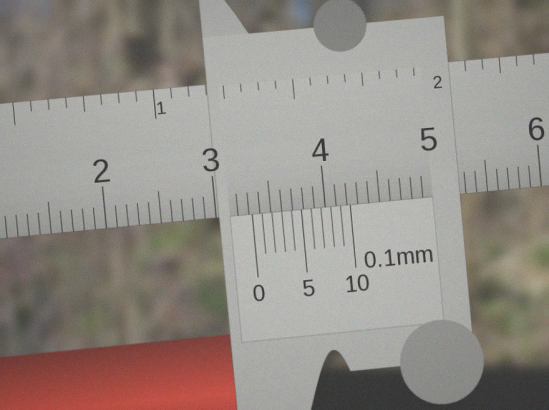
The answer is 33.3 mm
